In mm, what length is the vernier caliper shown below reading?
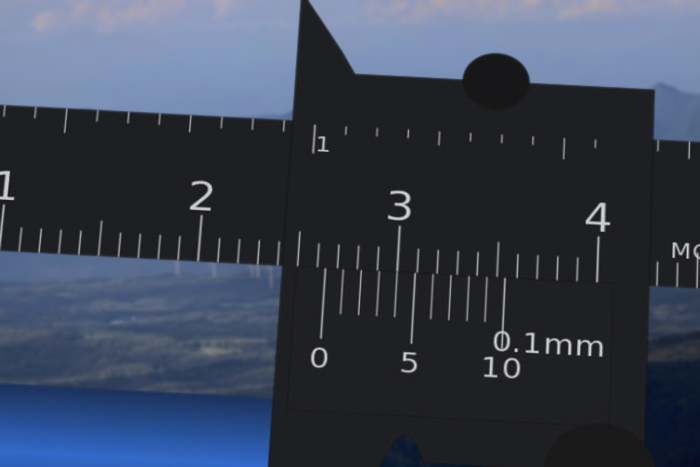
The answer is 26.4 mm
